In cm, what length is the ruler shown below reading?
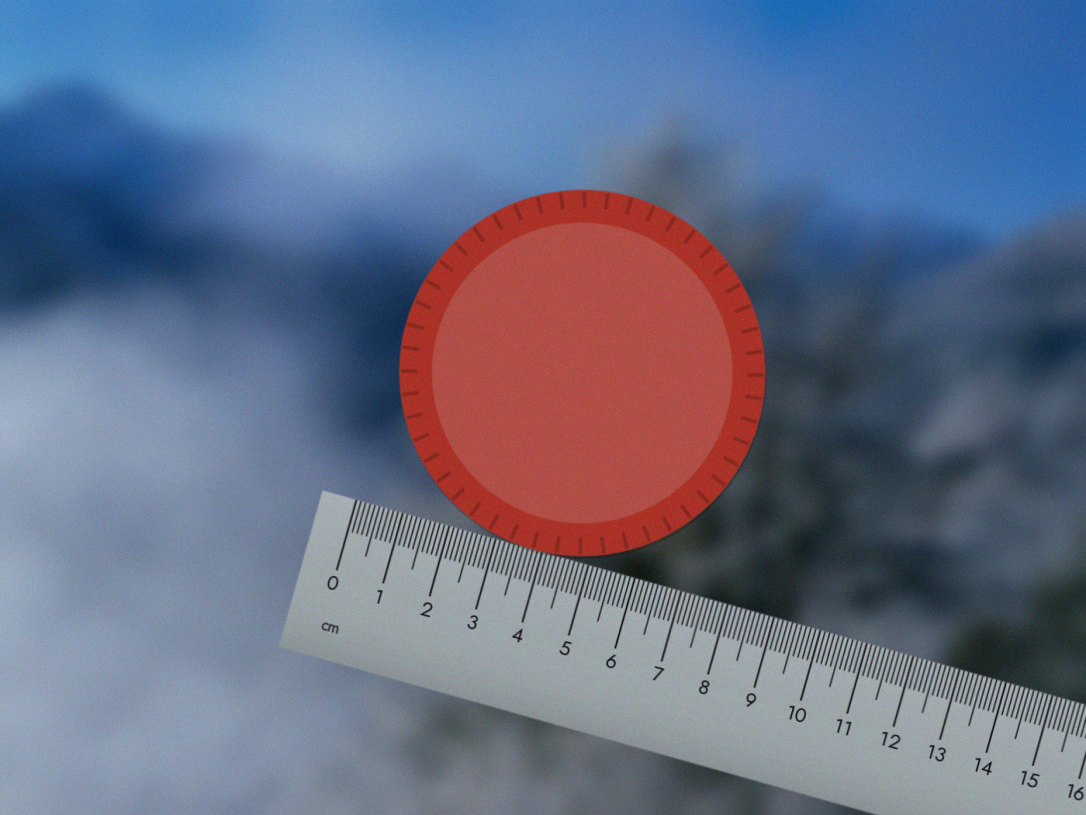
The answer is 7.6 cm
